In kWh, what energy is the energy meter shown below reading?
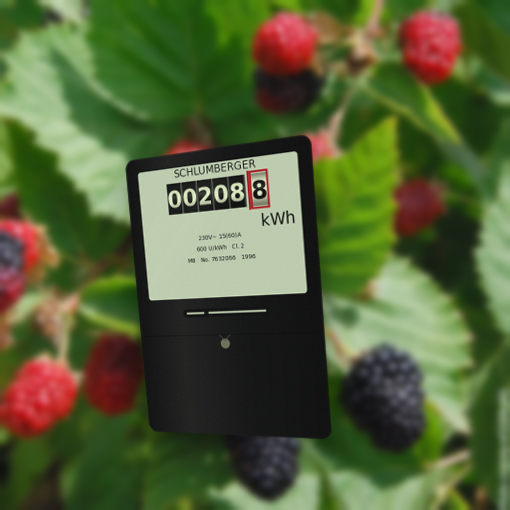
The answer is 208.8 kWh
